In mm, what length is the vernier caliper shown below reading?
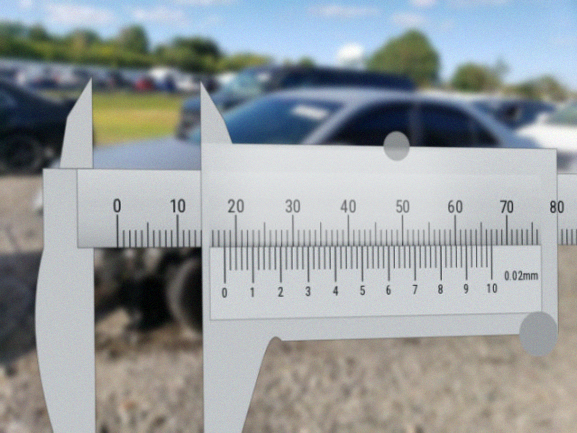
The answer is 18.0 mm
